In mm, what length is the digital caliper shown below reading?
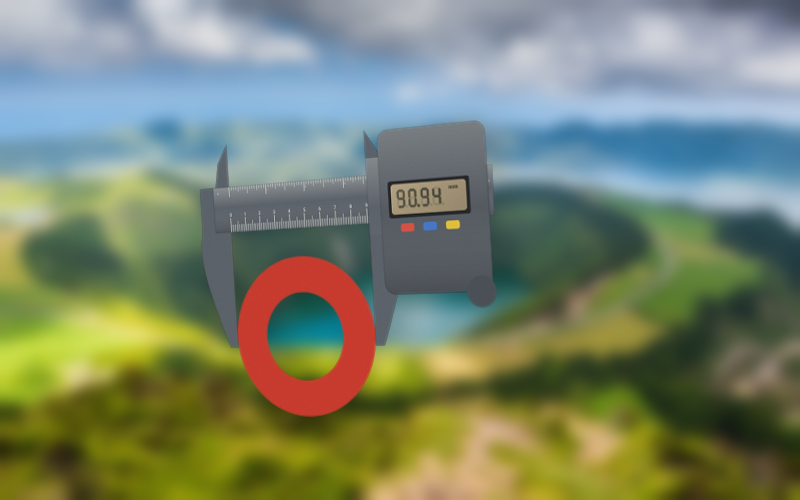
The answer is 90.94 mm
